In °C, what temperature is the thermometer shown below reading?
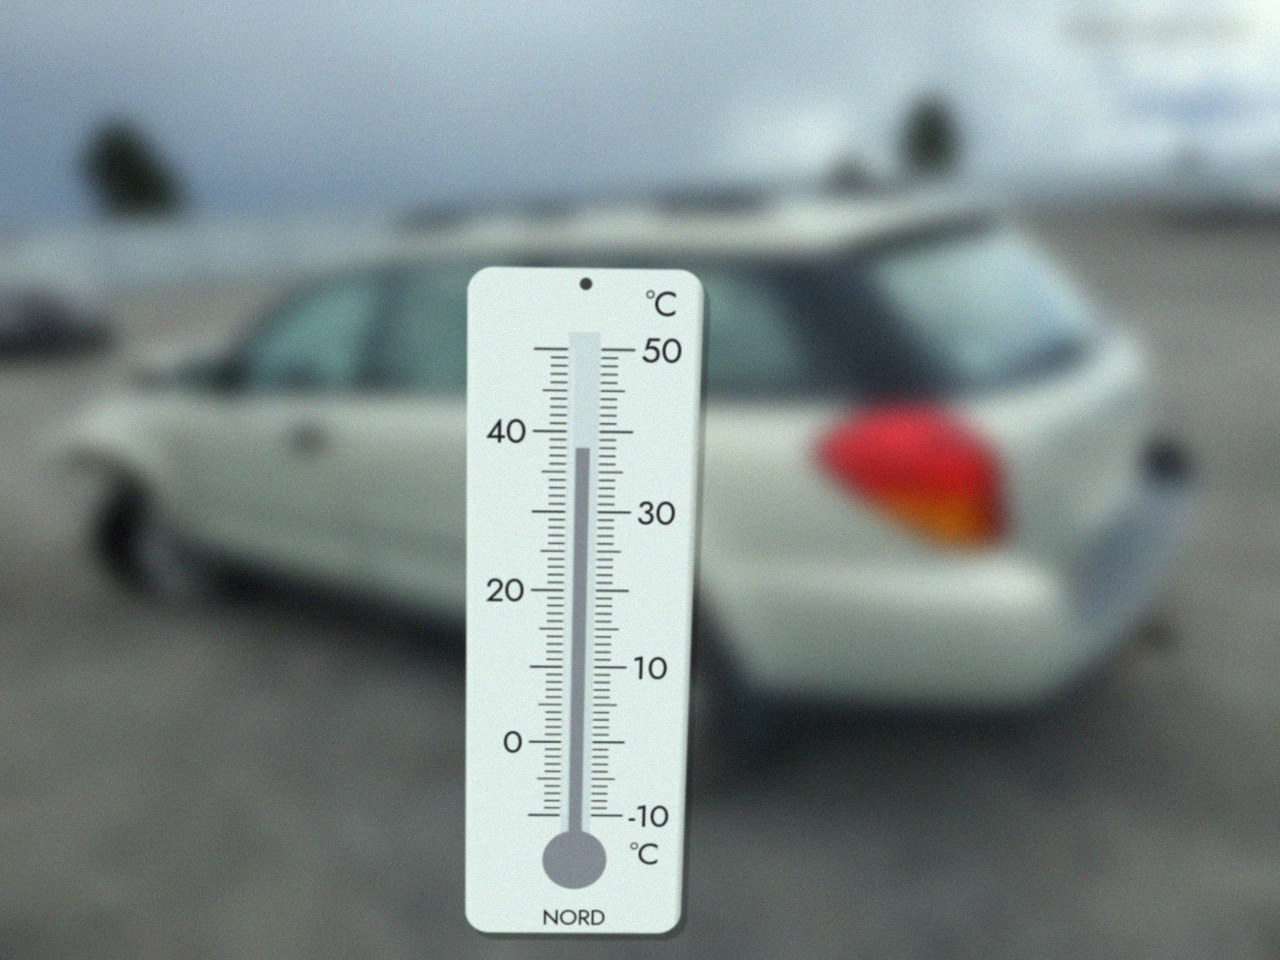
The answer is 38 °C
